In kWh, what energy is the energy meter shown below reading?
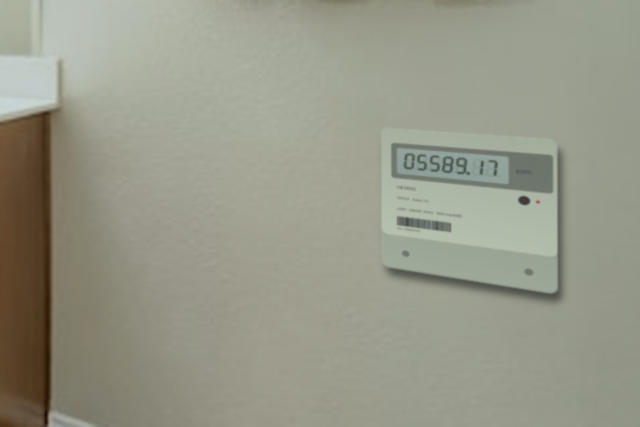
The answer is 5589.17 kWh
